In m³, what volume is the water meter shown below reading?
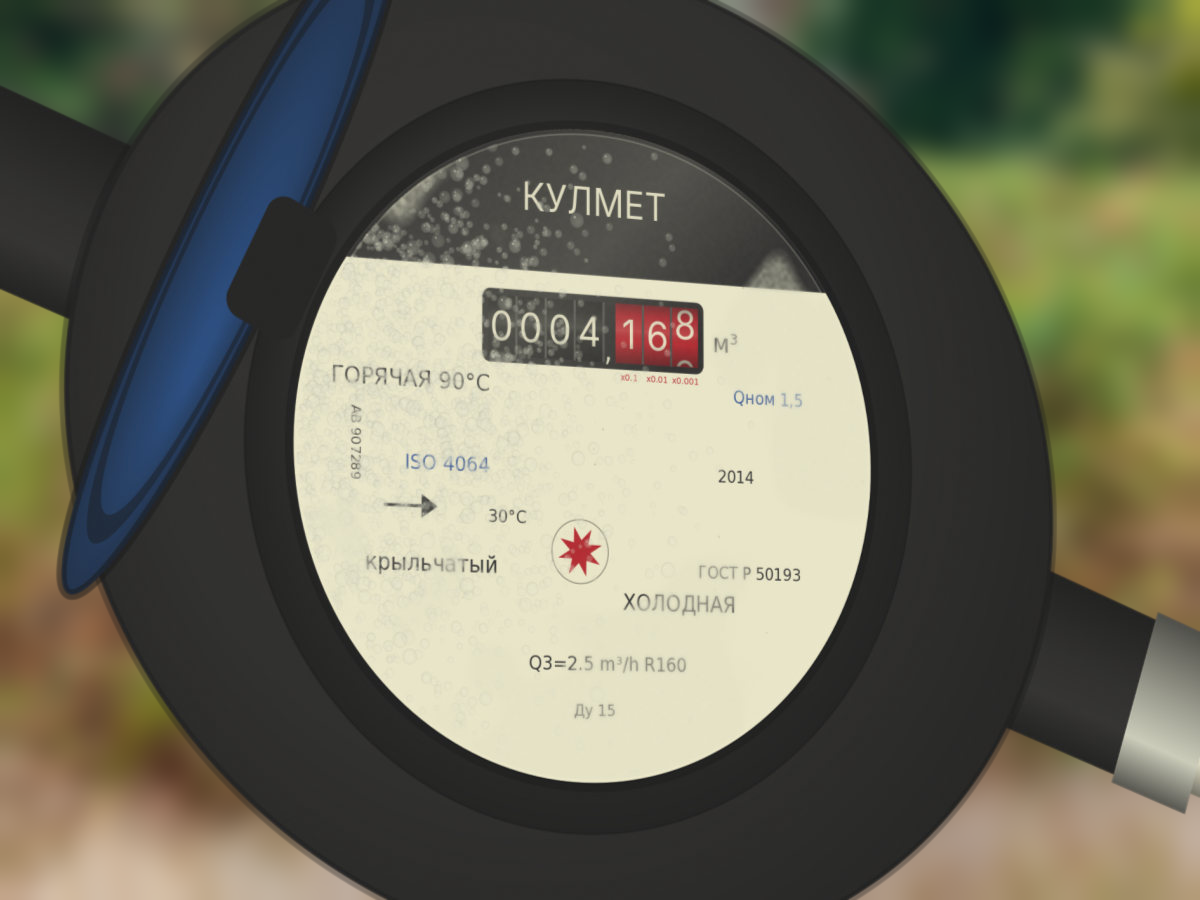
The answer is 4.168 m³
